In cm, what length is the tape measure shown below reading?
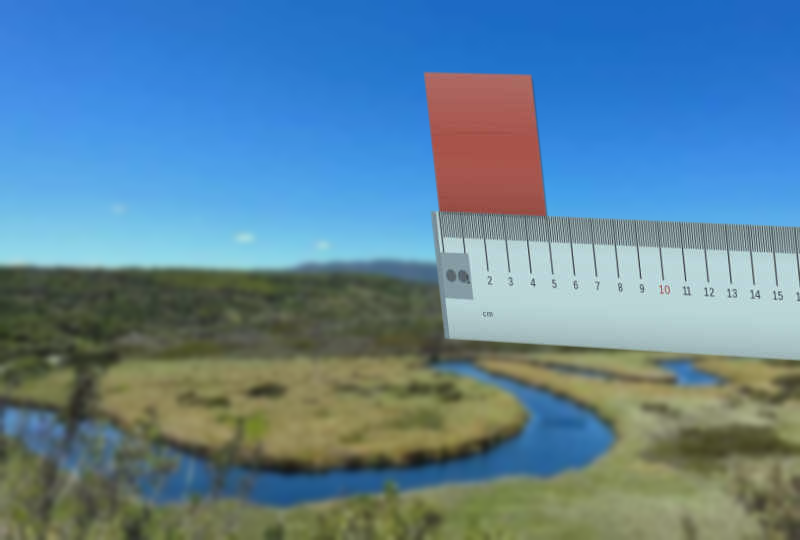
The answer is 5 cm
